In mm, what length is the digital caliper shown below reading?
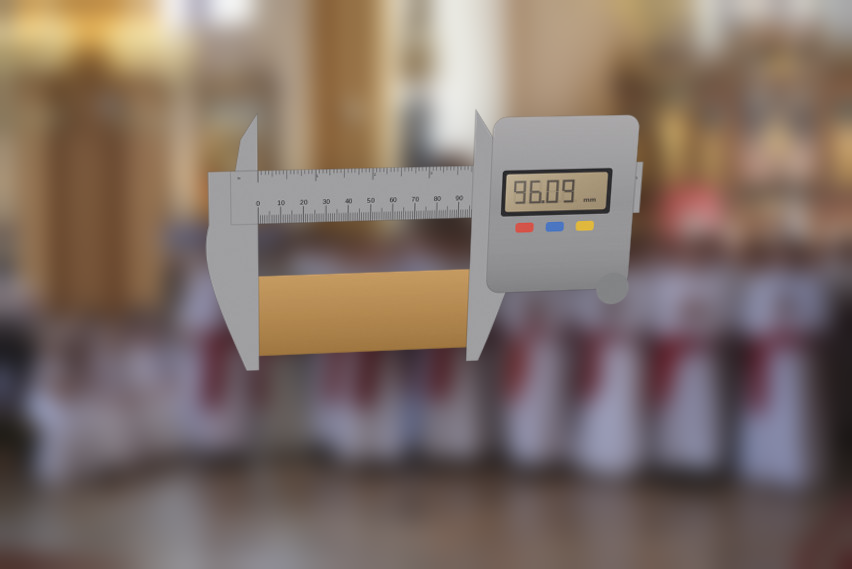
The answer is 96.09 mm
